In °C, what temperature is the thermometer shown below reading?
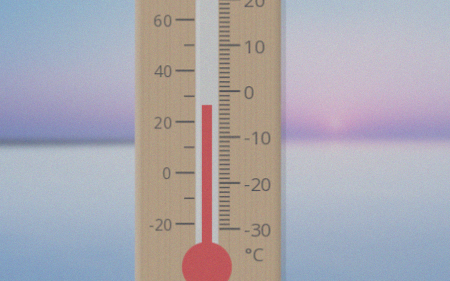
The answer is -3 °C
